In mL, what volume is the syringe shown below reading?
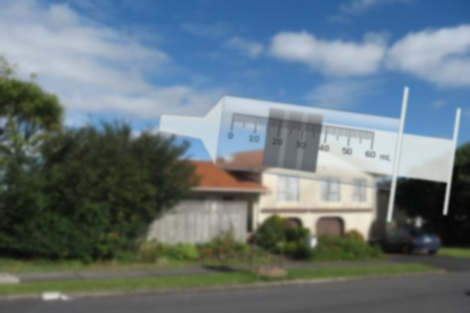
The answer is 15 mL
